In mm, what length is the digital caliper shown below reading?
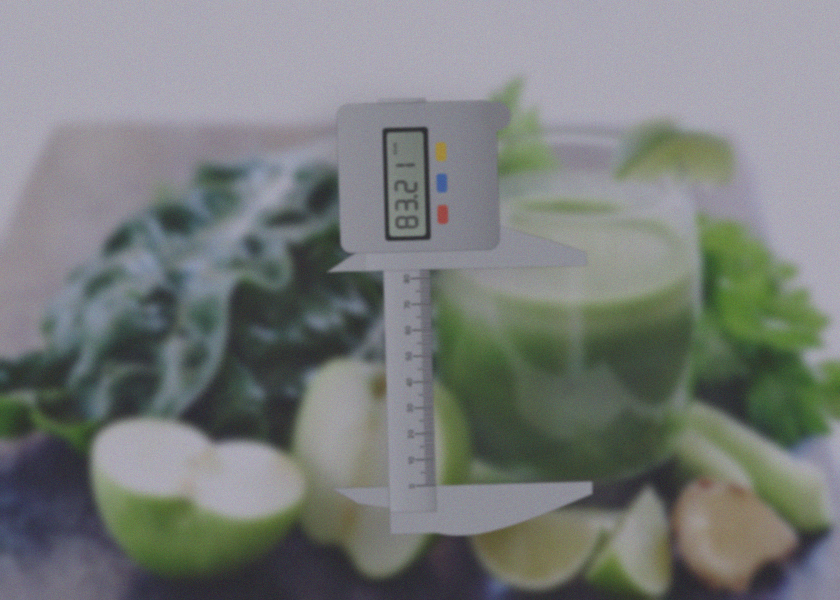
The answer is 83.21 mm
